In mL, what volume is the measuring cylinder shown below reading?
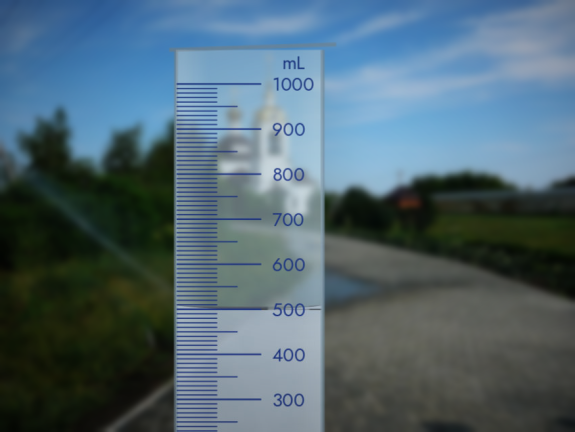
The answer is 500 mL
